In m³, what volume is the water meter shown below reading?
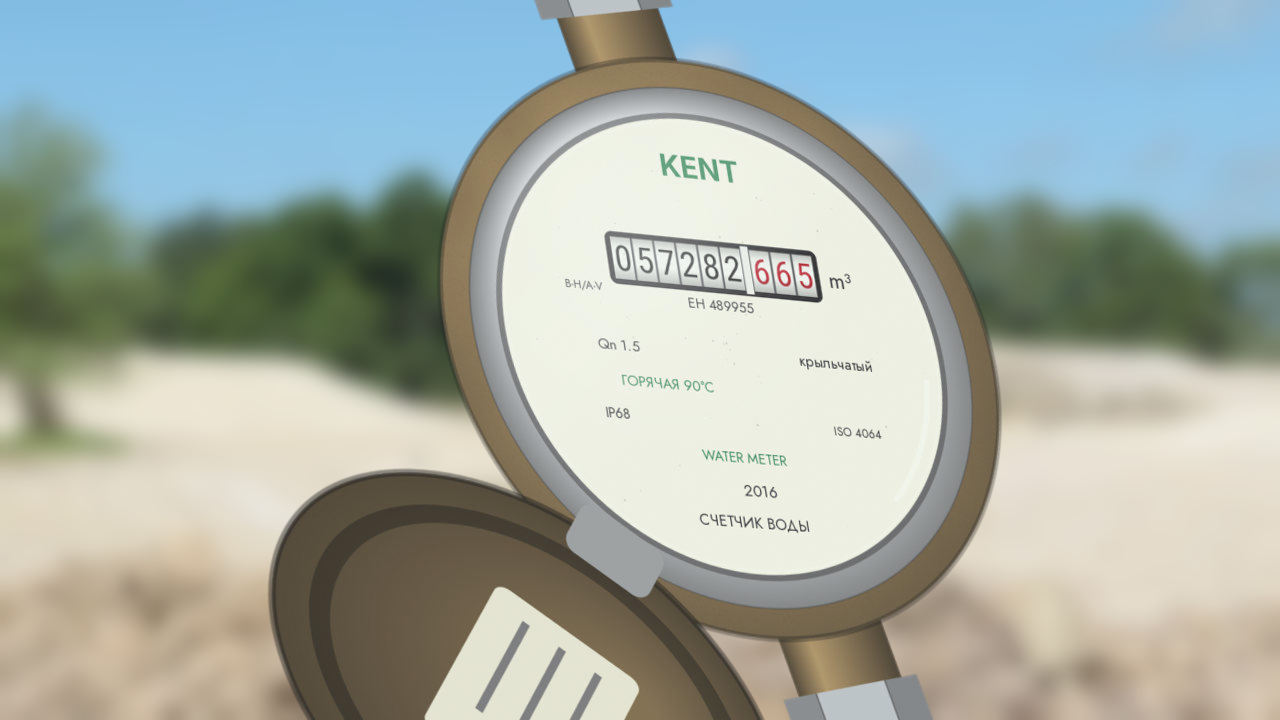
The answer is 57282.665 m³
